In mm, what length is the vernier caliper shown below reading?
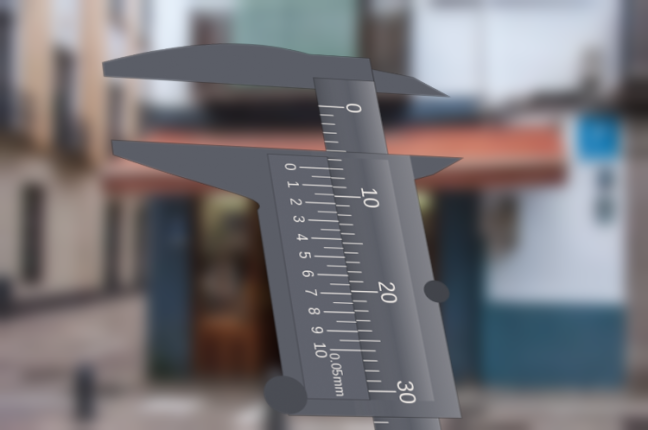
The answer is 7.0 mm
